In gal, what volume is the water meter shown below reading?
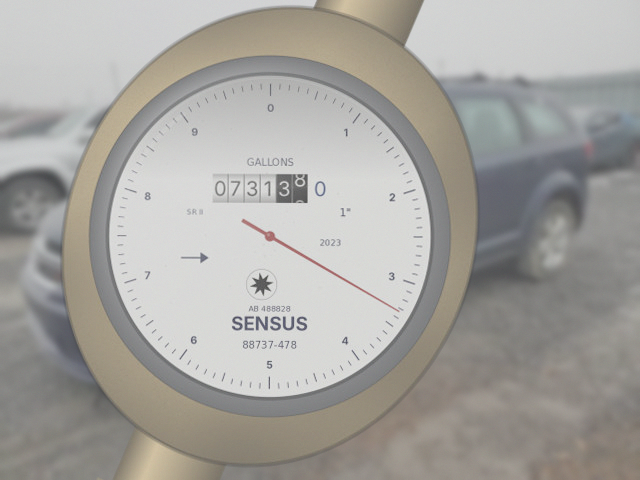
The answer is 731383.3 gal
